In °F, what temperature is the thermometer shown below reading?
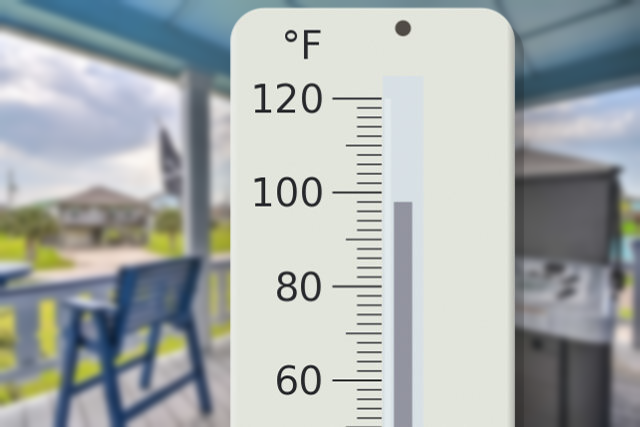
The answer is 98 °F
